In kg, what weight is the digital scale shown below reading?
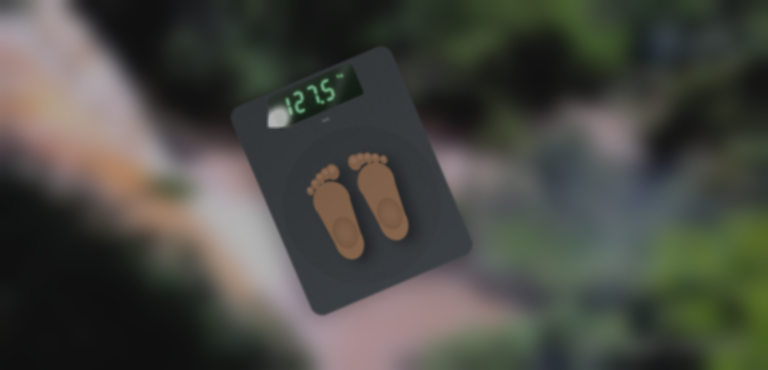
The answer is 127.5 kg
